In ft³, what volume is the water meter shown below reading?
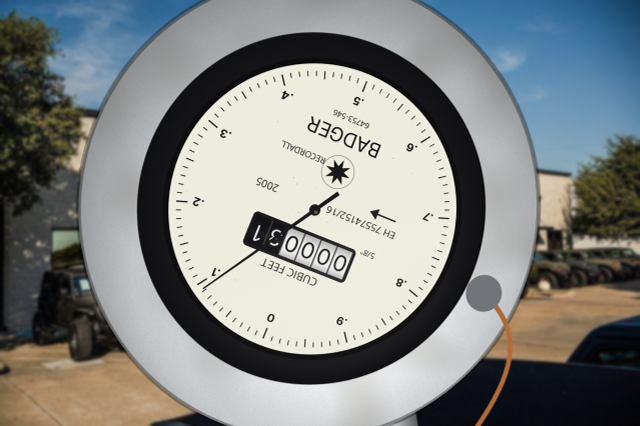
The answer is 31.09 ft³
